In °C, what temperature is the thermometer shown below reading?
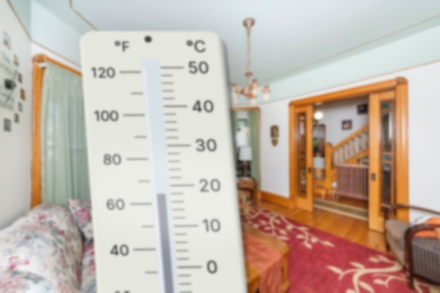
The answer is 18 °C
